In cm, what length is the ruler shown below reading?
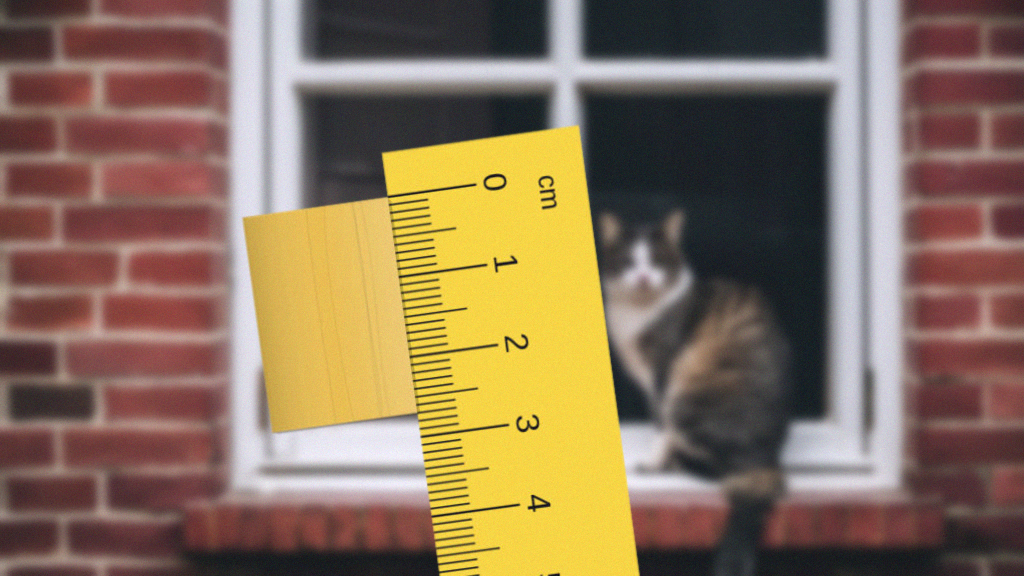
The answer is 2.7 cm
